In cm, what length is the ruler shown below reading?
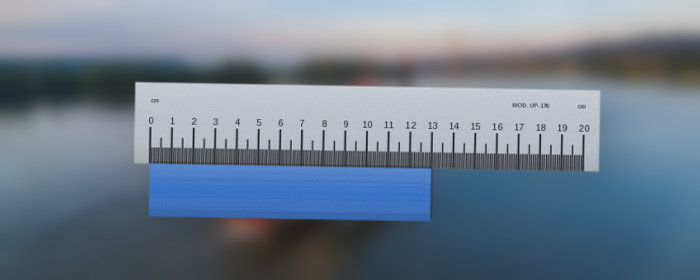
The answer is 13 cm
